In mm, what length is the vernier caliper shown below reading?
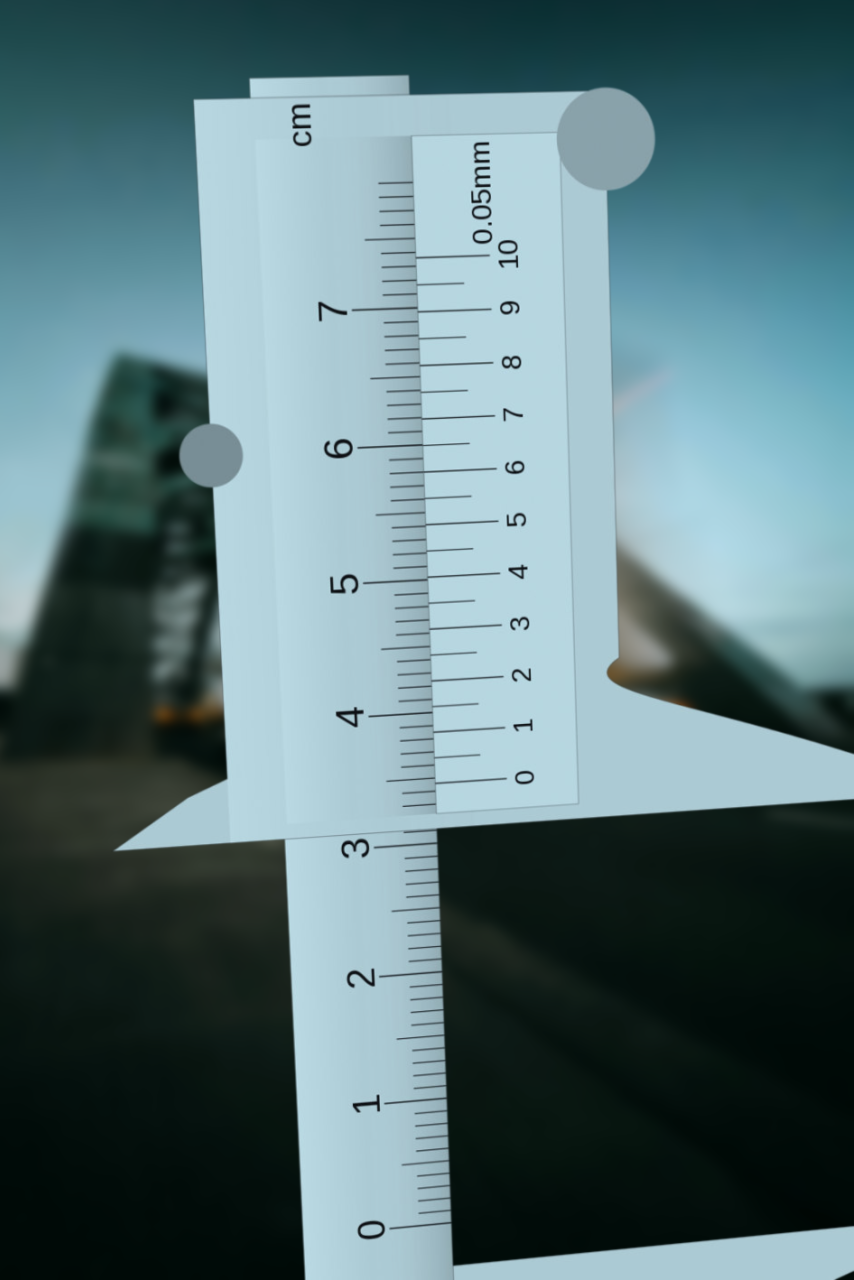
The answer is 34.6 mm
